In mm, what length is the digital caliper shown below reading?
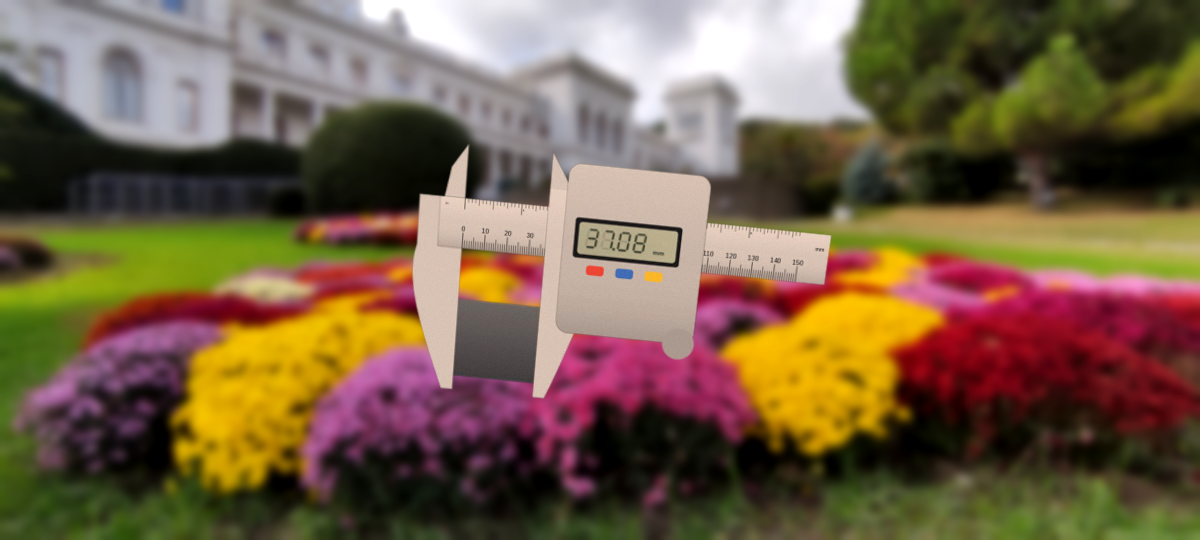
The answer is 37.08 mm
